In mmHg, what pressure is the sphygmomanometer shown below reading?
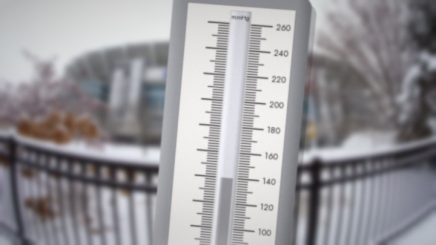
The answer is 140 mmHg
